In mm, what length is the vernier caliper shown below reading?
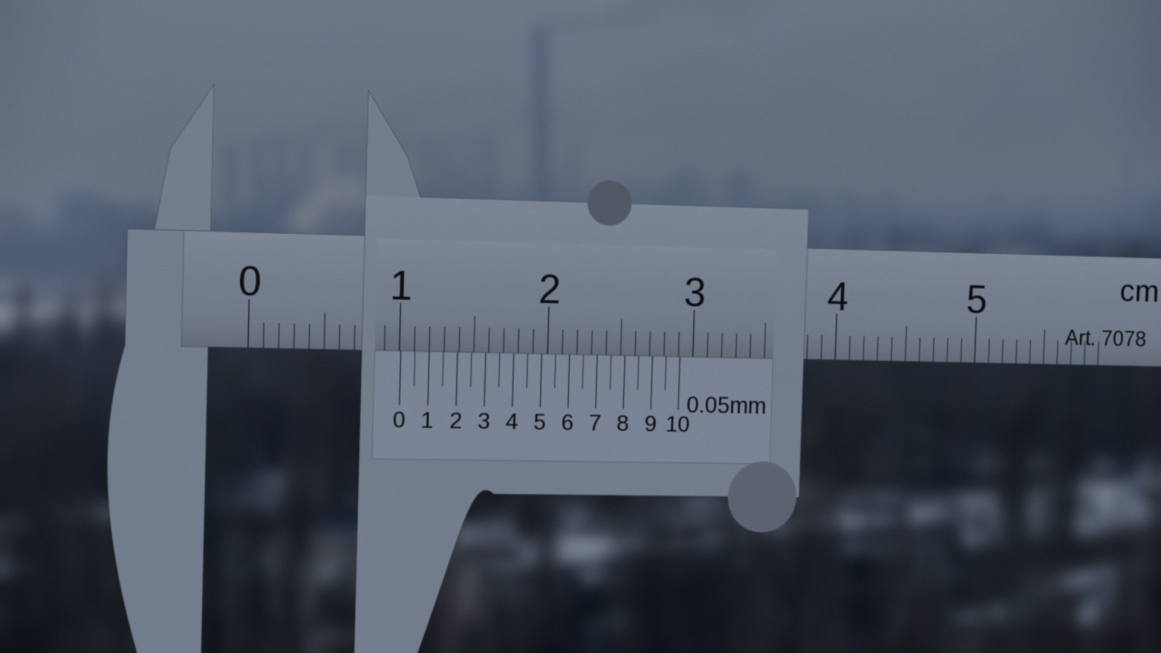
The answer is 10.1 mm
